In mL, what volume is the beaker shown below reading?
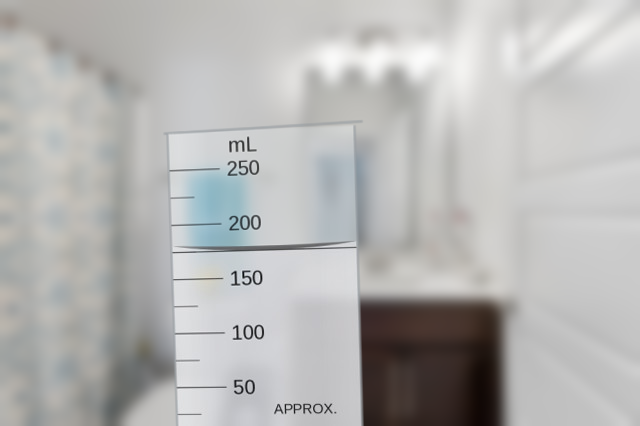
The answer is 175 mL
